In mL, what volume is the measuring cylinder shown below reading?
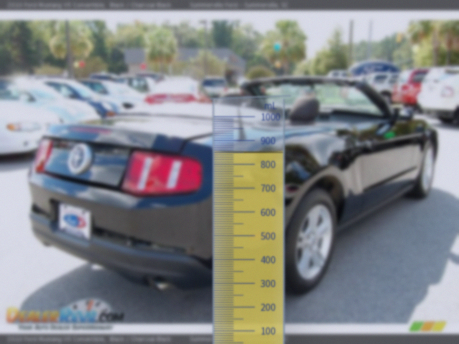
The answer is 850 mL
